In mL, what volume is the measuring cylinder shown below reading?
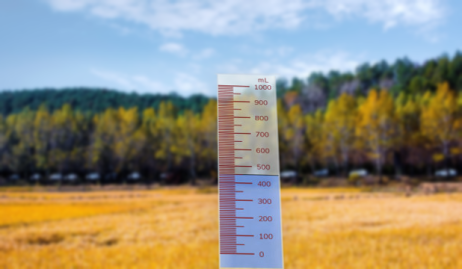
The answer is 450 mL
